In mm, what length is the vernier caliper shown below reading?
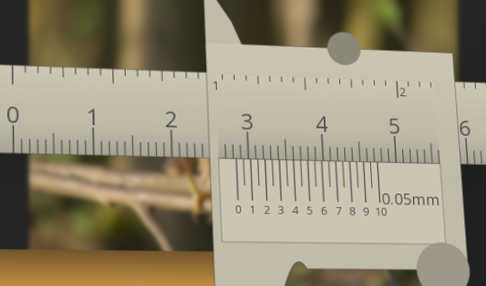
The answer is 28.4 mm
